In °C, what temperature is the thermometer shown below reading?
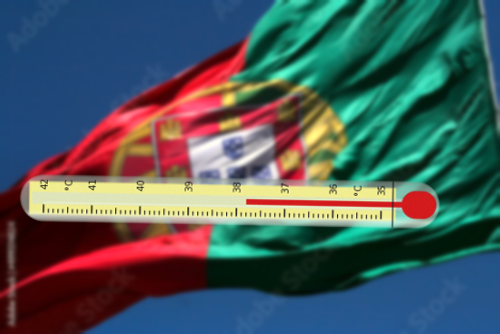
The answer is 37.8 °C
